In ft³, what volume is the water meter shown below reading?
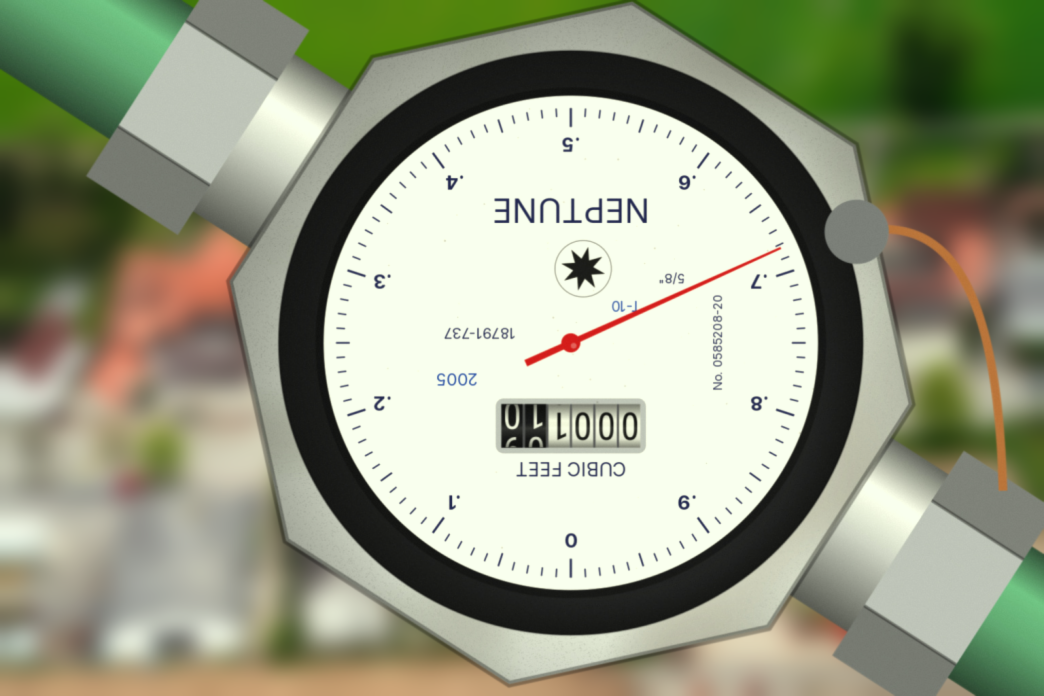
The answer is 109.68 ft³
